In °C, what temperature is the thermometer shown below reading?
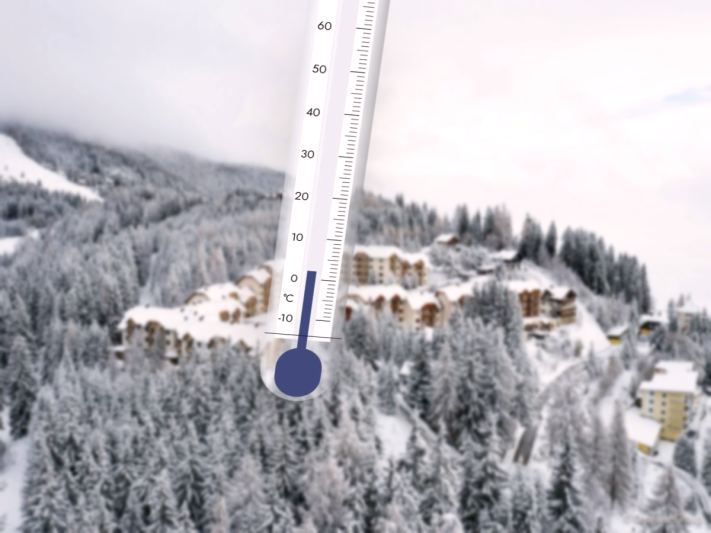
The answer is 2 °C
